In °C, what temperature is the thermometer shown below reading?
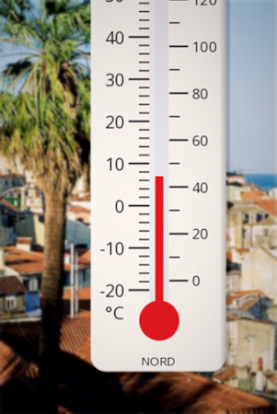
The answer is 7 °C
